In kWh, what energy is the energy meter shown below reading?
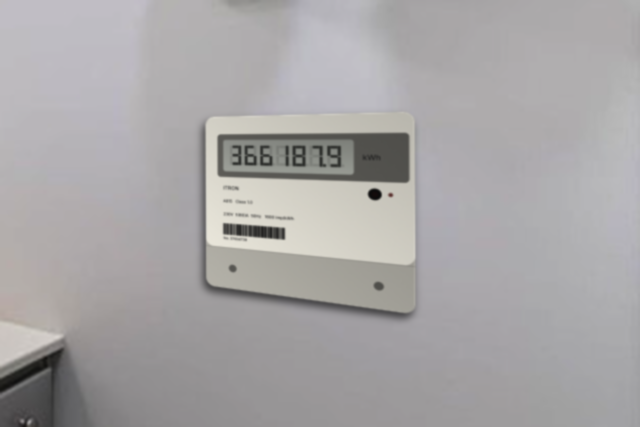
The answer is 366187.9 kWh
